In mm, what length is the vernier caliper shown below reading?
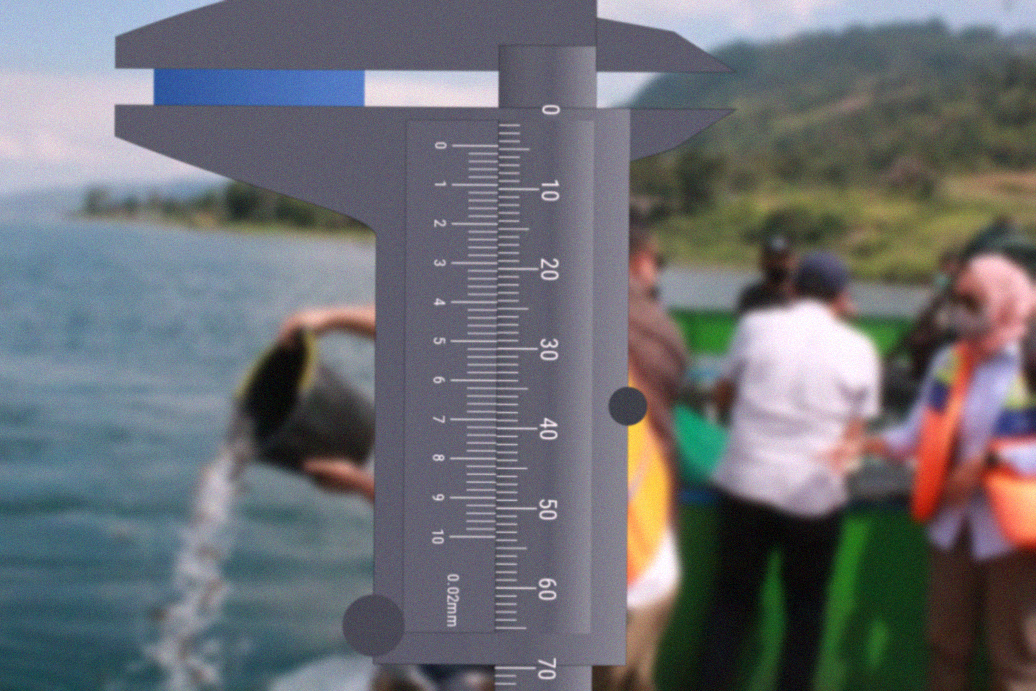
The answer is 4.6 mm
